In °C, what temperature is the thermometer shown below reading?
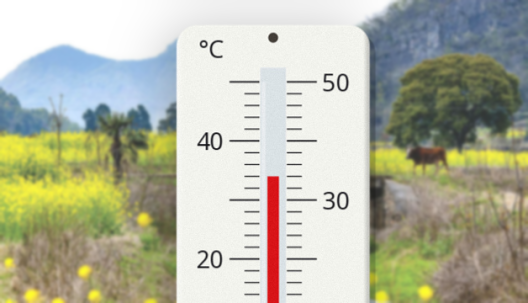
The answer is 34 °C
